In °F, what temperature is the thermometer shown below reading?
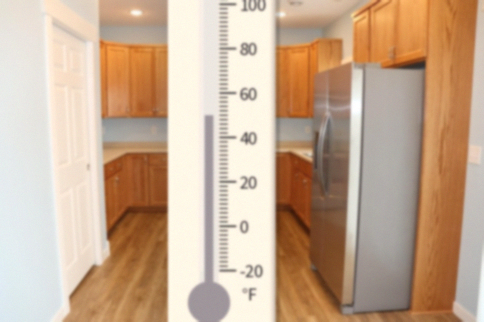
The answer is 50 °F
